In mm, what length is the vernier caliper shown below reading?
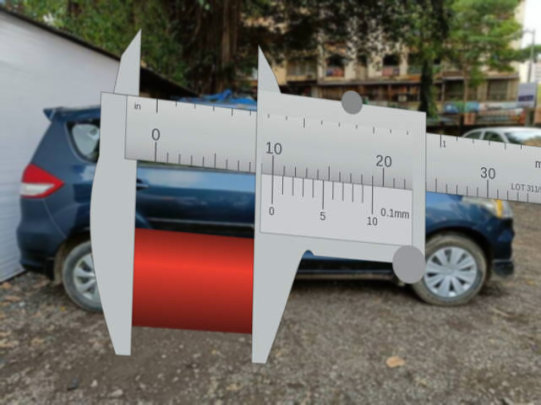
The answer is 10.0 mm
